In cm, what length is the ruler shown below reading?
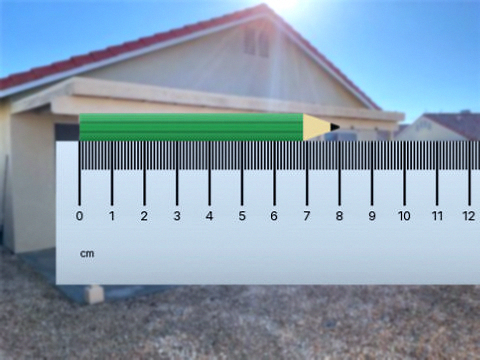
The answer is 8 cm
